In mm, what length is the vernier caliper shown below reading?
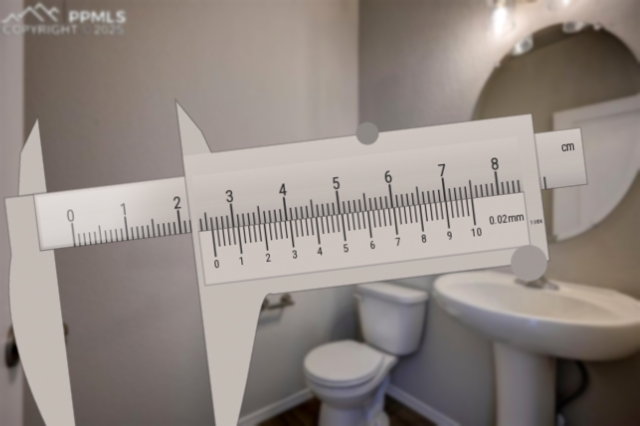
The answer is 26.0 mm
